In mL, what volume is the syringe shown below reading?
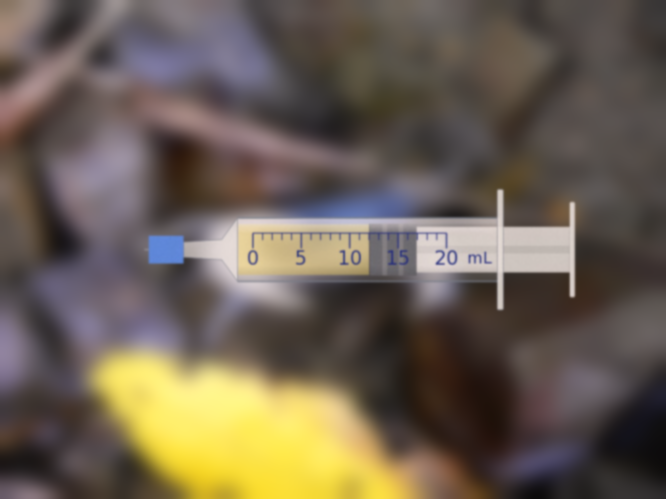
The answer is 12 mL
